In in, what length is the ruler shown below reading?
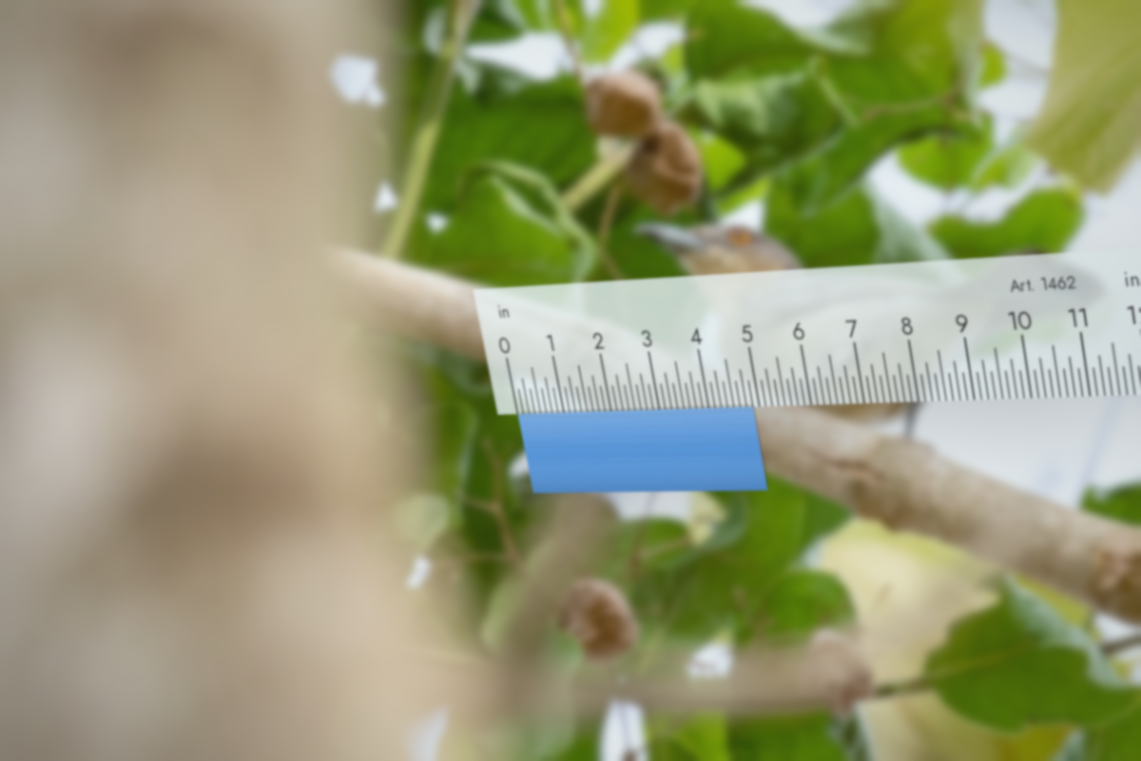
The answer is 4.875 in
